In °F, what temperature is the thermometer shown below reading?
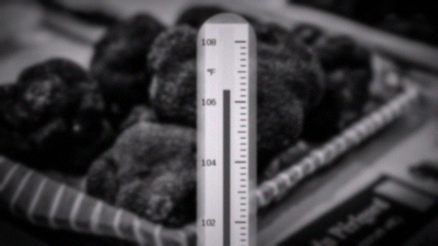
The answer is 106.4 °F
